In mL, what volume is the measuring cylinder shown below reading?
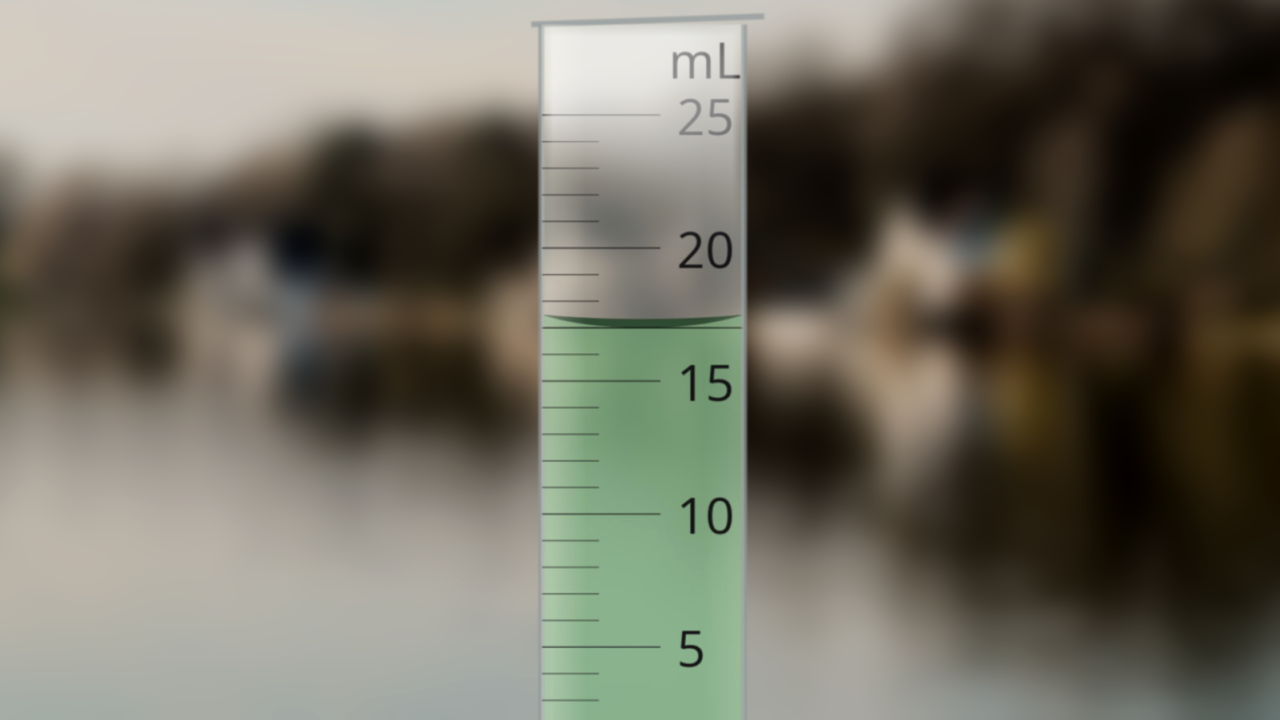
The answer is 17 mL
